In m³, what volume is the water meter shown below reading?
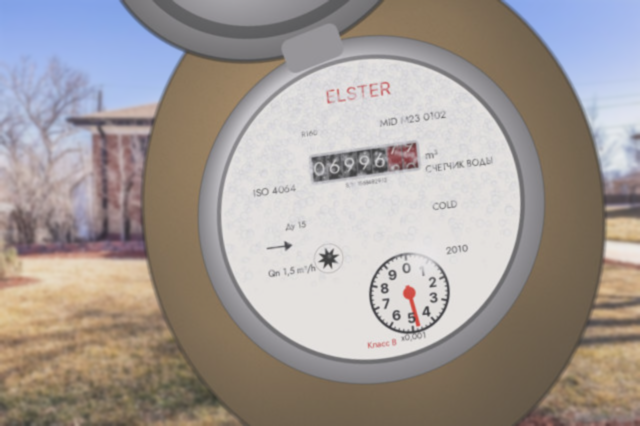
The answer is 6996.794 m³
